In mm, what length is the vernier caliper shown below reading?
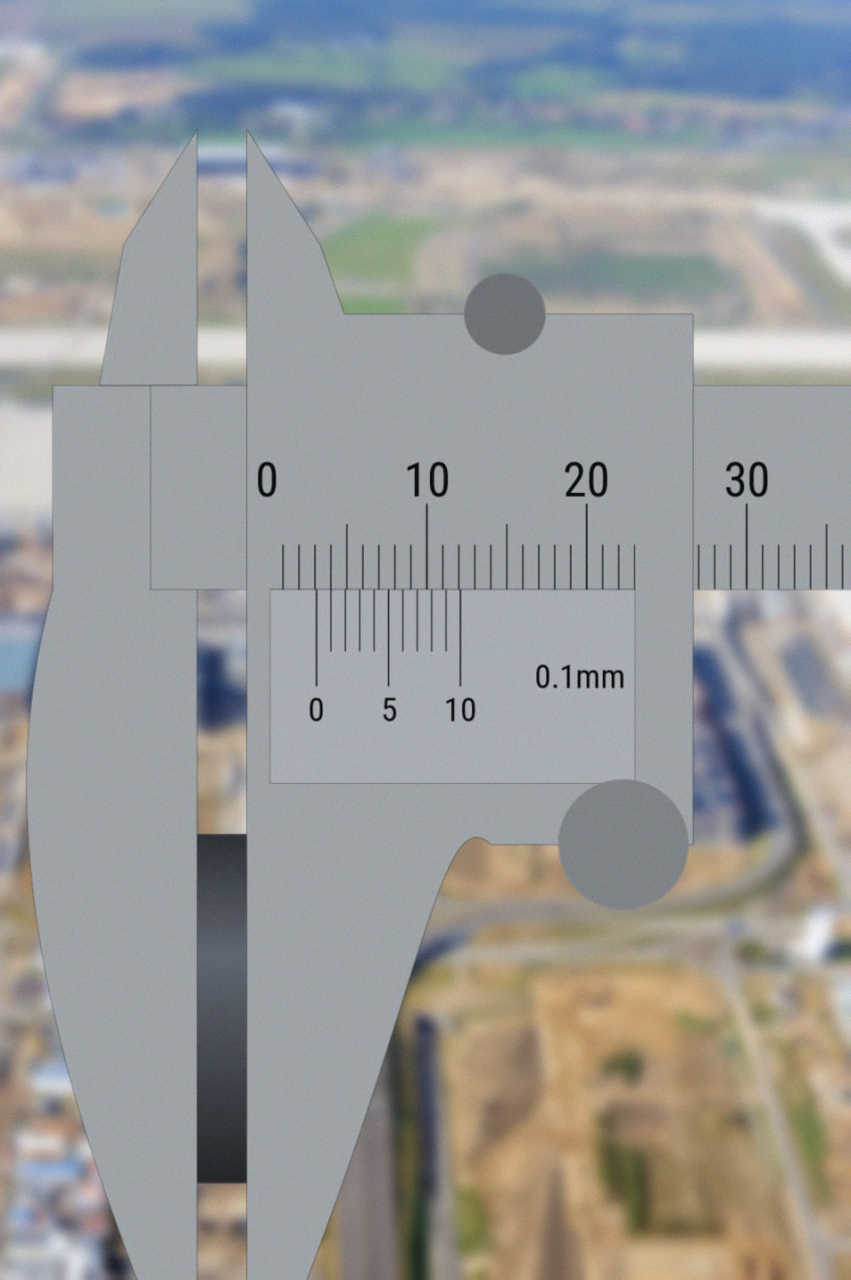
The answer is 3.1 mm
